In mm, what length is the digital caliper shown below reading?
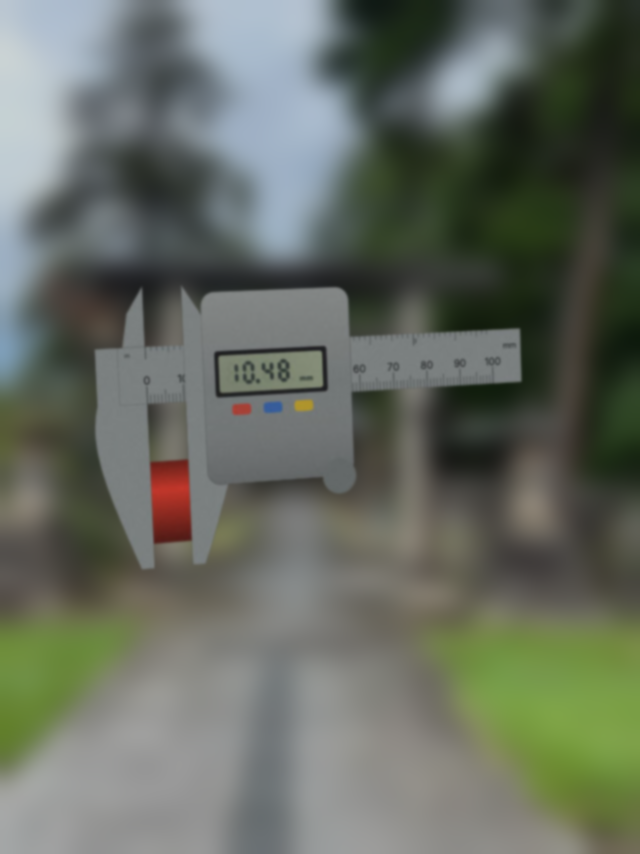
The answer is 10.48 mm
